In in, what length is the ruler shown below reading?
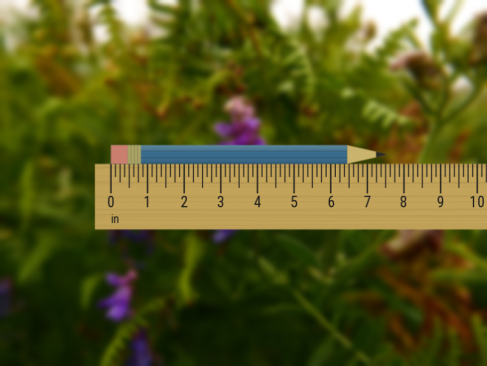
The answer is 7.5 in
